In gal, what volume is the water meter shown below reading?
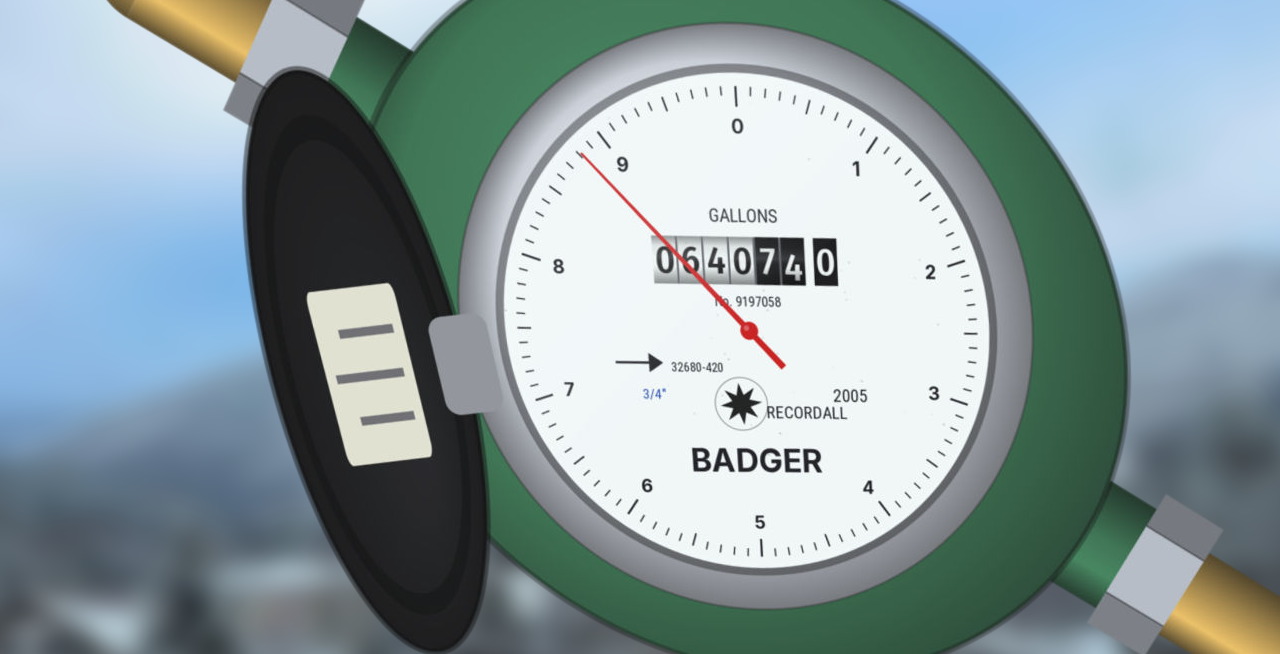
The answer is 640738.8 gal
